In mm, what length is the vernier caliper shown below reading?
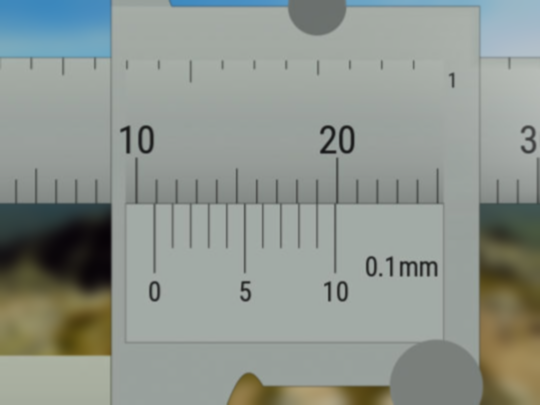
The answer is 10.9 mm
